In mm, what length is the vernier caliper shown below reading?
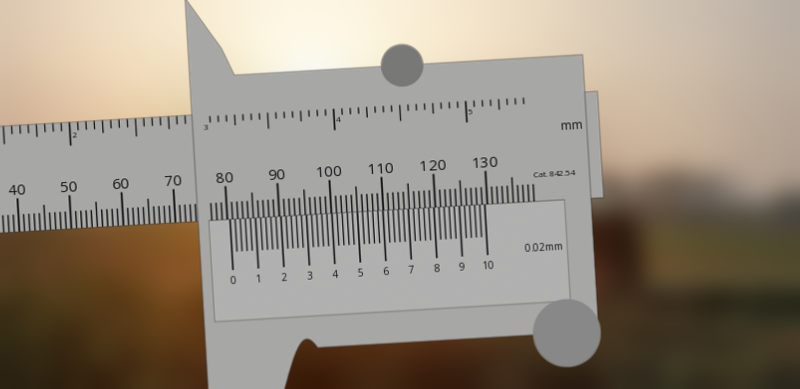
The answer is 80.5 mm
